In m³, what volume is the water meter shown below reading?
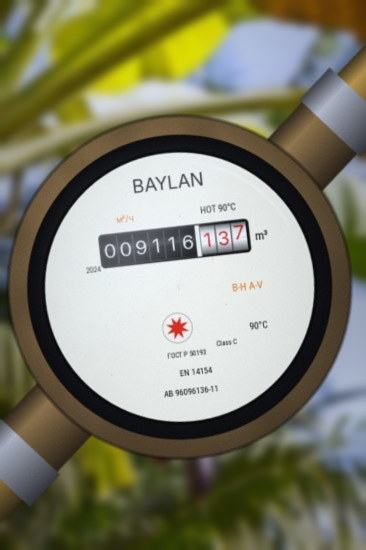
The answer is 9116.137 m³
